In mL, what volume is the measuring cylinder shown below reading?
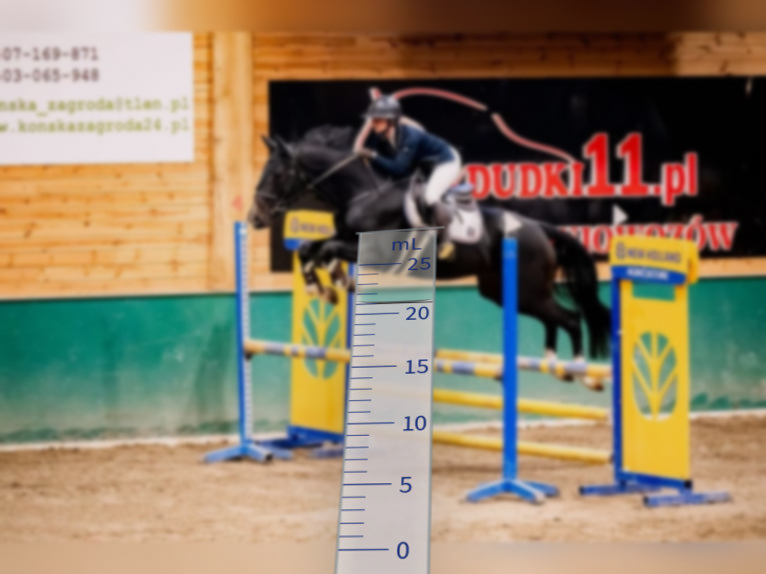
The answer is 21 mL
